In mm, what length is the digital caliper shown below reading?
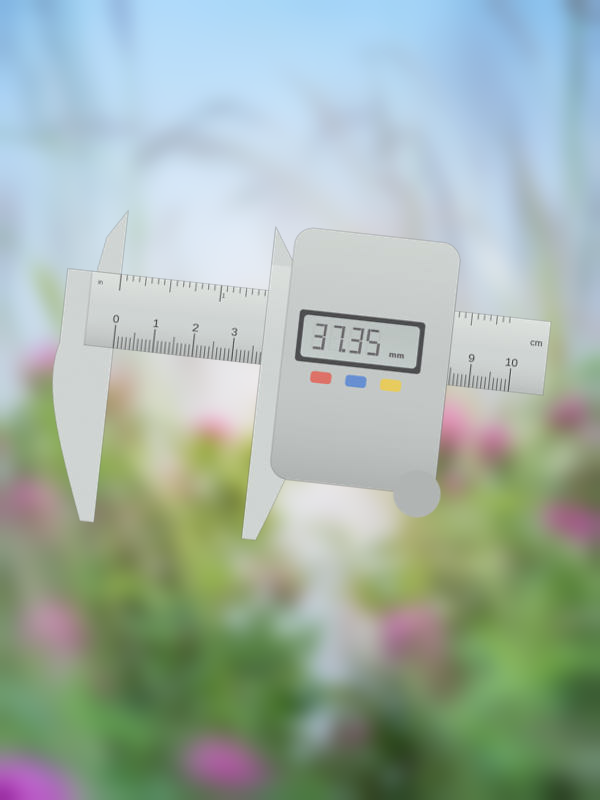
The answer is 37.35 mm
